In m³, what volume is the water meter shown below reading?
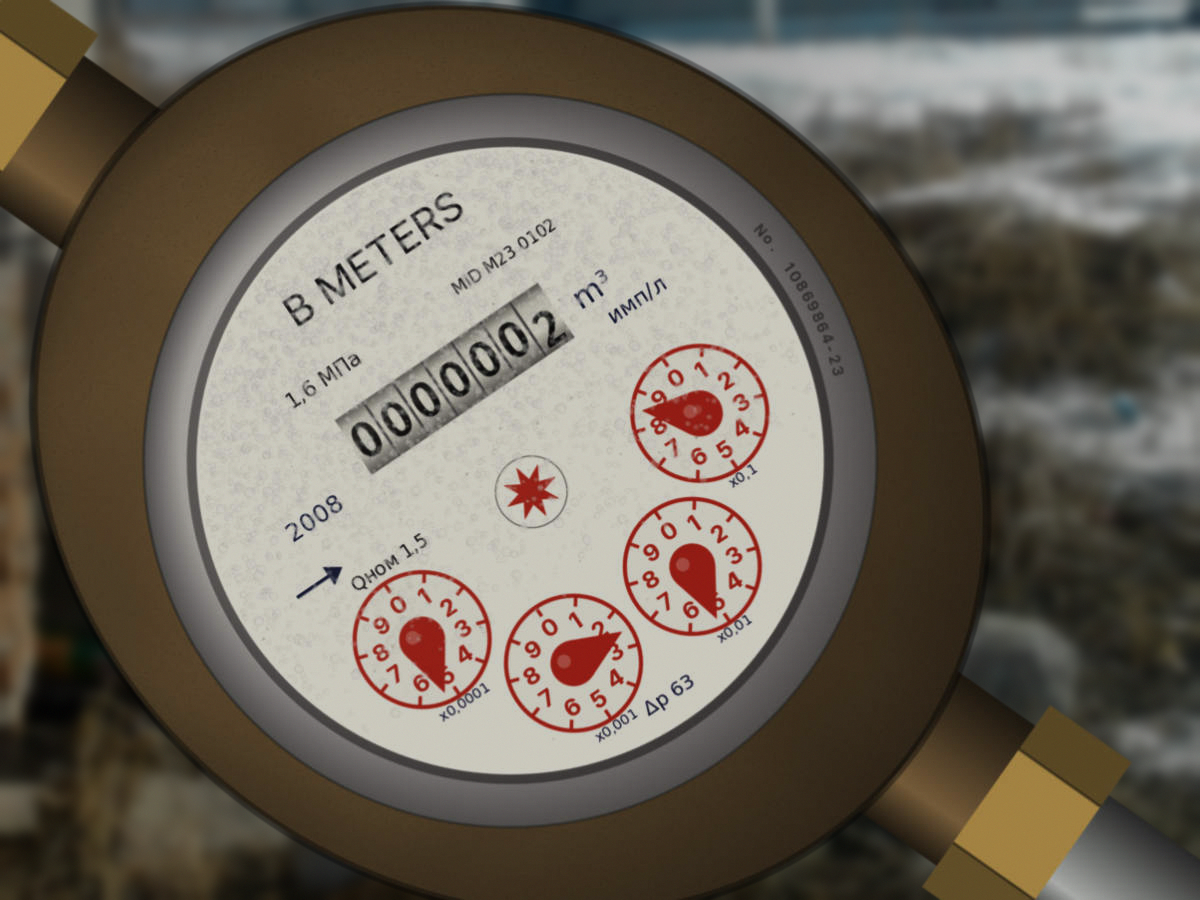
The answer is 1.8525 m³
